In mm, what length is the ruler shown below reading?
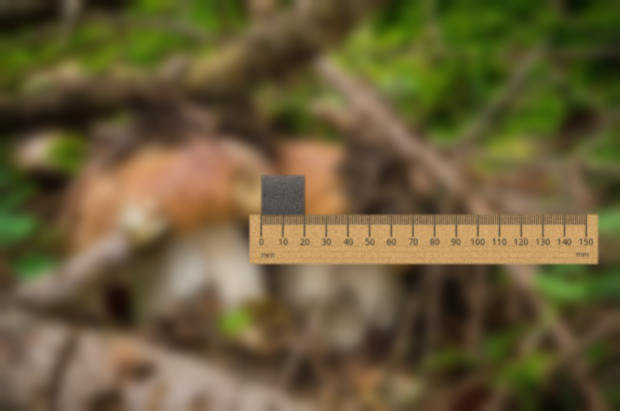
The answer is 20 mm
